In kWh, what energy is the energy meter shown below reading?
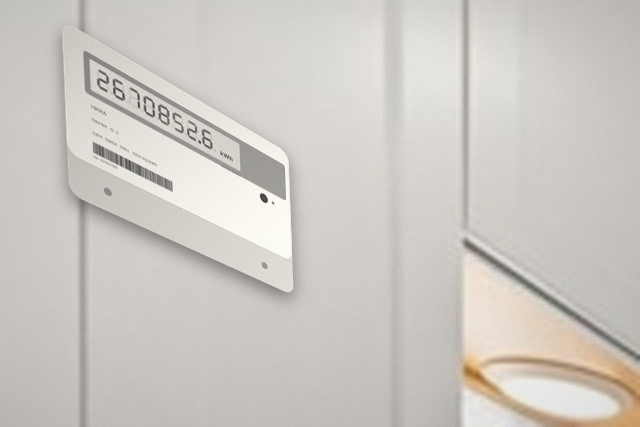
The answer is 2670852.6 kWh
